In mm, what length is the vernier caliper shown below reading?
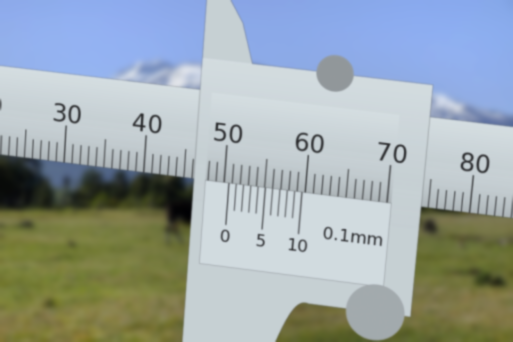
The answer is 50.6 mm
